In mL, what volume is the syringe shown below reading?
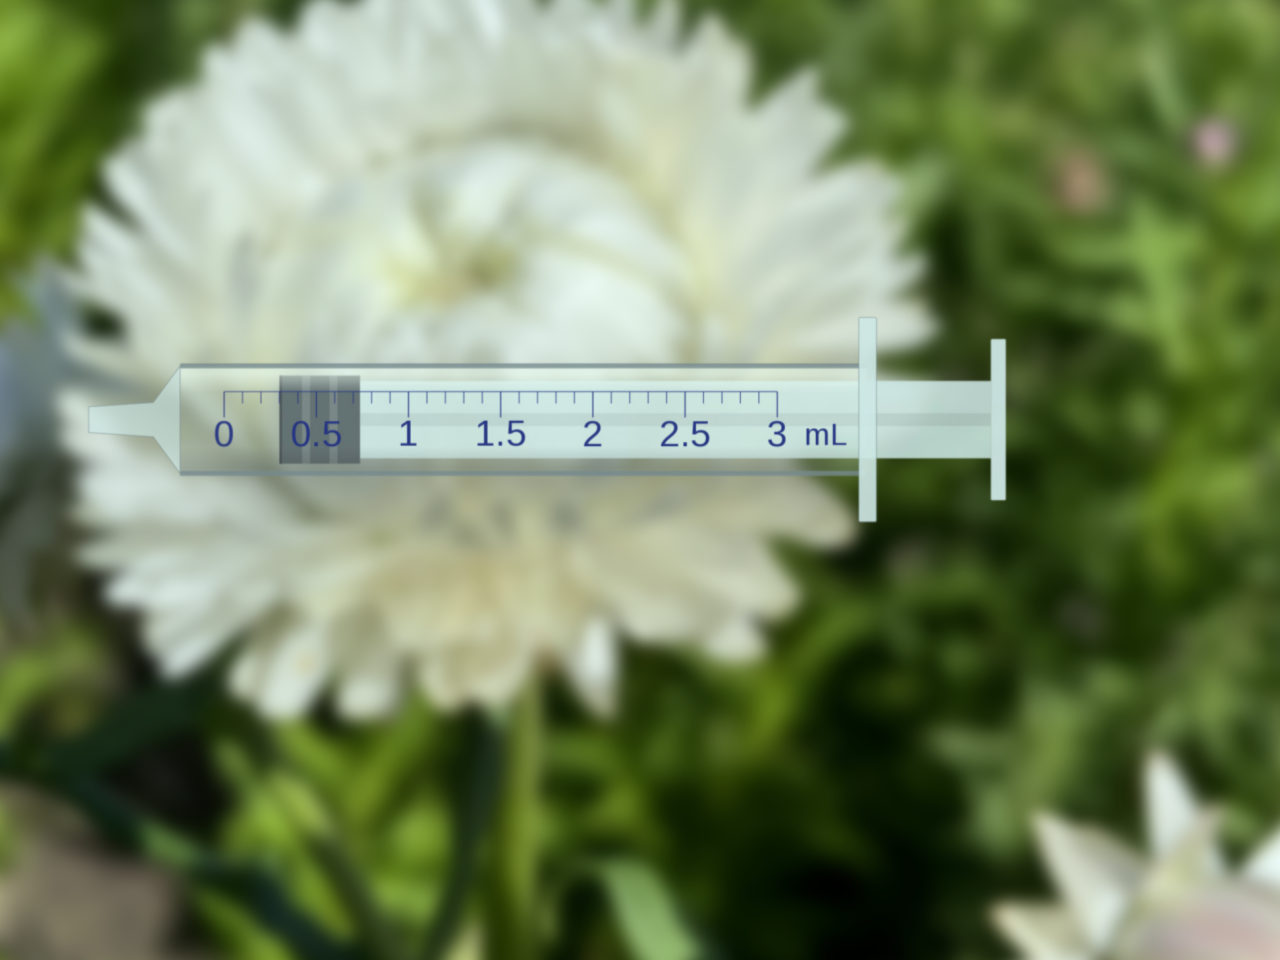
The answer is 0.3 mL
